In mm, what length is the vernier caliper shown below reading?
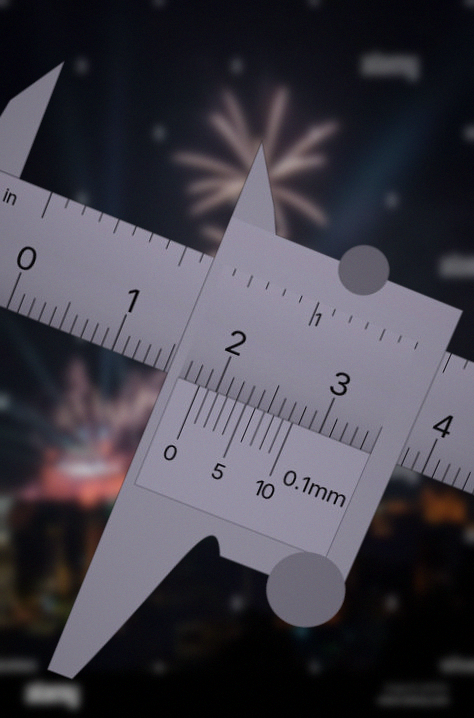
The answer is 18.4 mm
